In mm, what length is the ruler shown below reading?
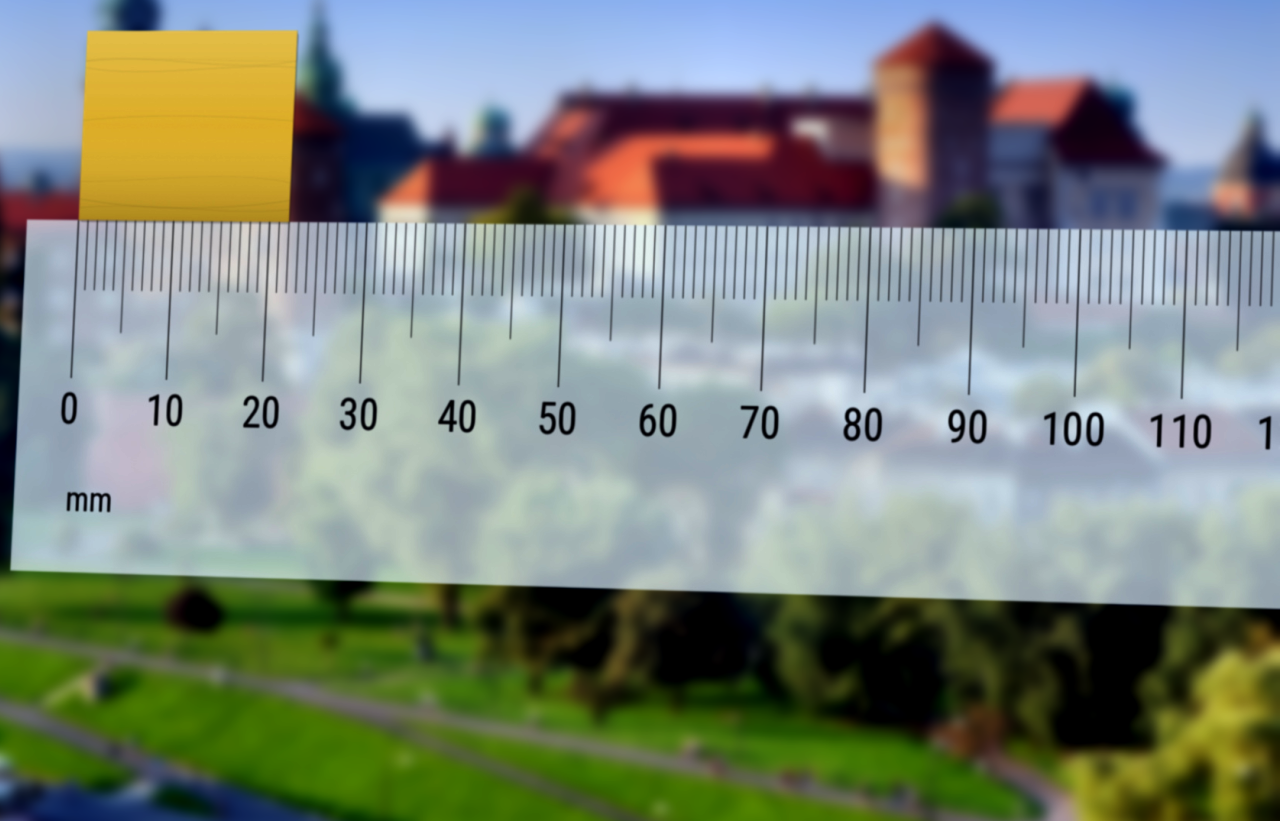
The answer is 22 mm
